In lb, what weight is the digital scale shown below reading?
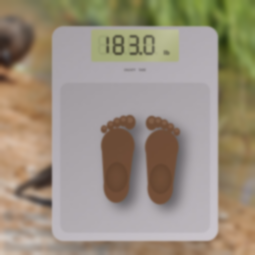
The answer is 183.0 lb
